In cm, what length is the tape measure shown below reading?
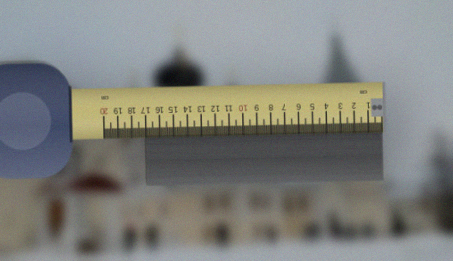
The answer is 17 cm
